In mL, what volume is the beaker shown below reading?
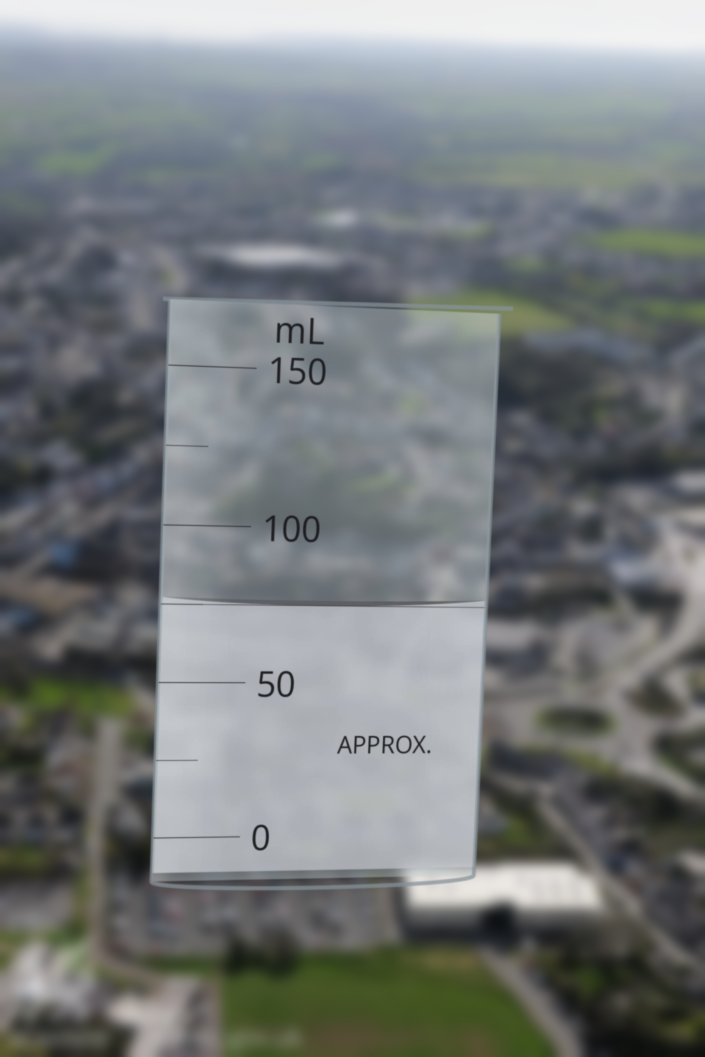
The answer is 75 mL
